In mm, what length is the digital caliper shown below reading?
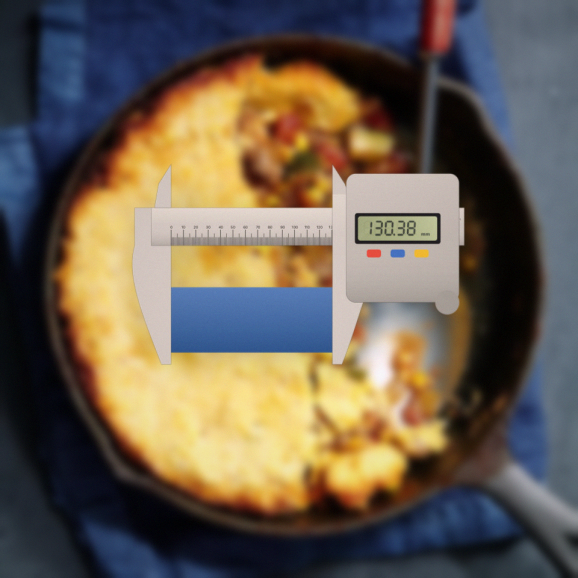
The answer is 130.38 mm
